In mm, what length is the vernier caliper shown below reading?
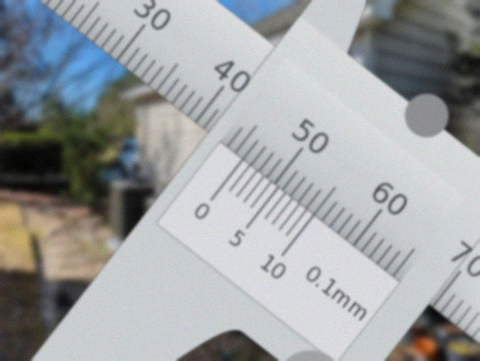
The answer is 46.0 mm
